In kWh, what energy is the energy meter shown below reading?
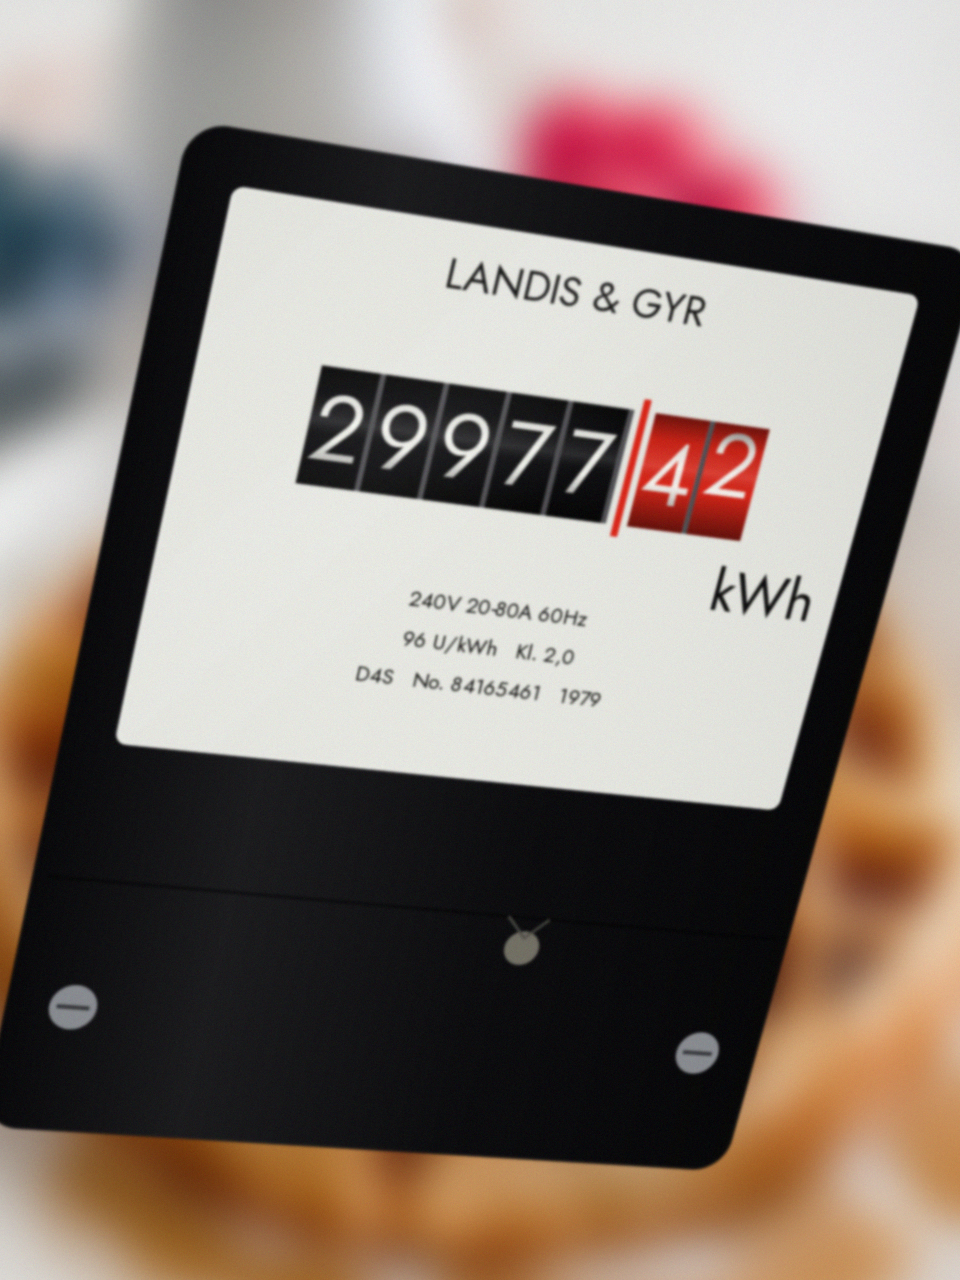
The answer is 29977.42 kWh
